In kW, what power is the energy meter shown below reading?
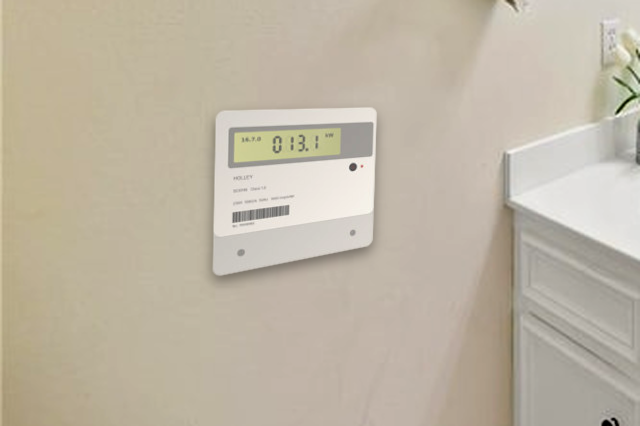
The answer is 13.1 kW
